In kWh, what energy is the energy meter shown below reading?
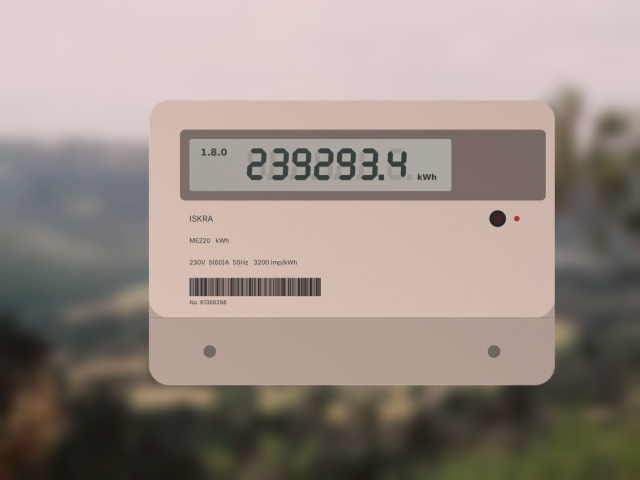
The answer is 239293.4 kWh
